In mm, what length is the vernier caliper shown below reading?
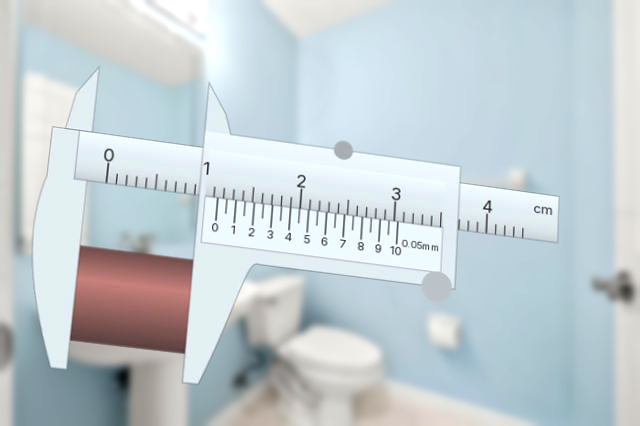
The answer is 11.4 mm
